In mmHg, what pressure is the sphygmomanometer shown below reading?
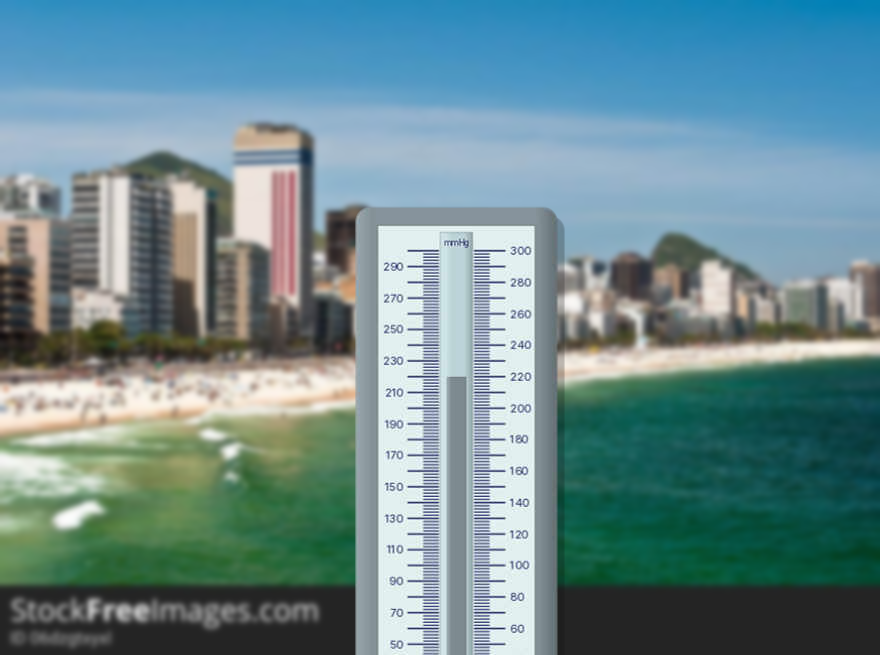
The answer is 220 mmHg
